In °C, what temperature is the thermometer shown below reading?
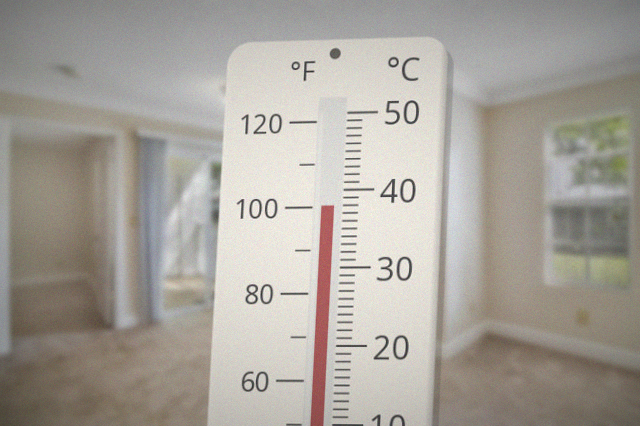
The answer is 38 °C
